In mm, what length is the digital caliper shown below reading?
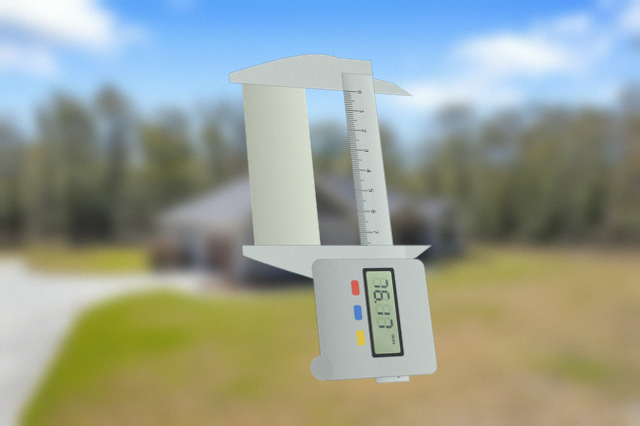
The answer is 76.17 mm
